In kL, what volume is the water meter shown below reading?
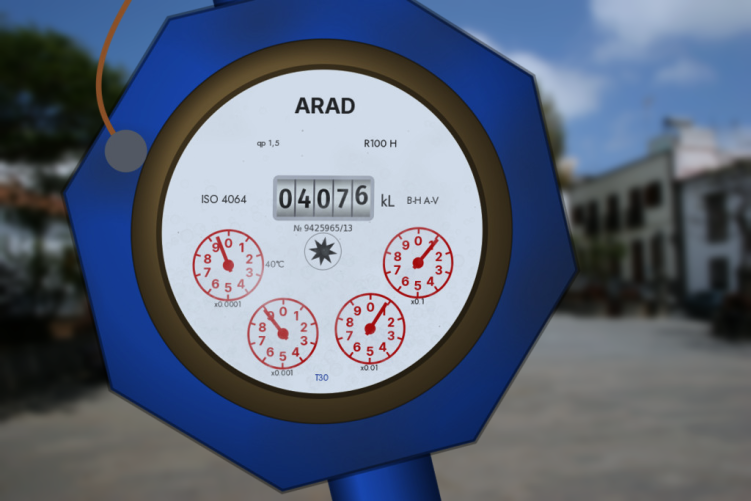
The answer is 4076.1089 kL
